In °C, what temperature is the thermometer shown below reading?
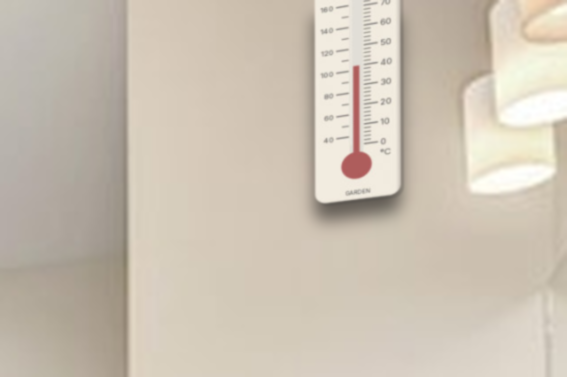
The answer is 40 °C
